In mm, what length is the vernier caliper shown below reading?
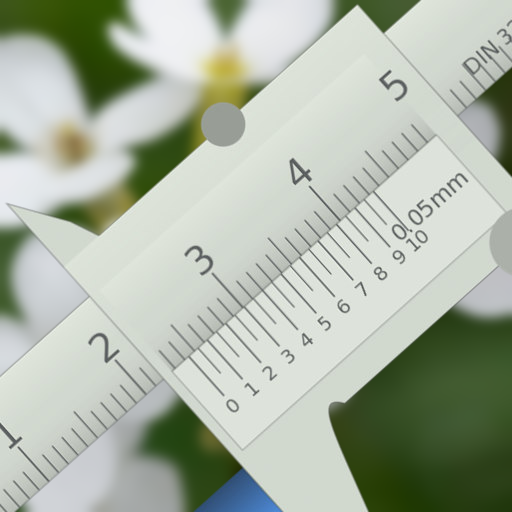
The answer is 24.4 mm
